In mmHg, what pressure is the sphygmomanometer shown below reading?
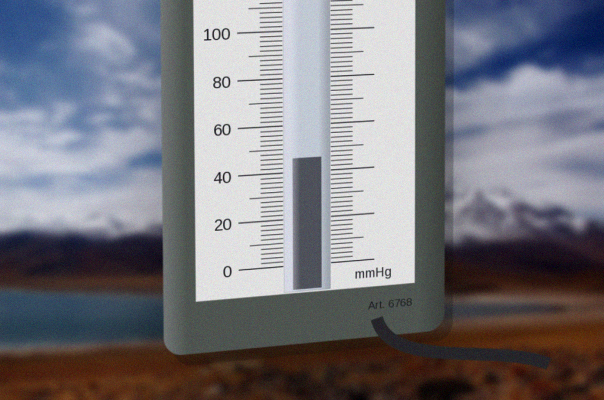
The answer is 46 mmHg
